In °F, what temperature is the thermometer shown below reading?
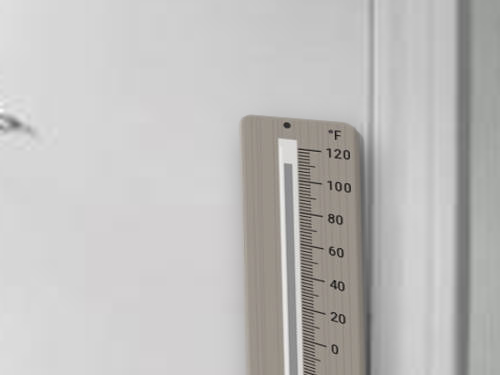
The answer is 110 °F
